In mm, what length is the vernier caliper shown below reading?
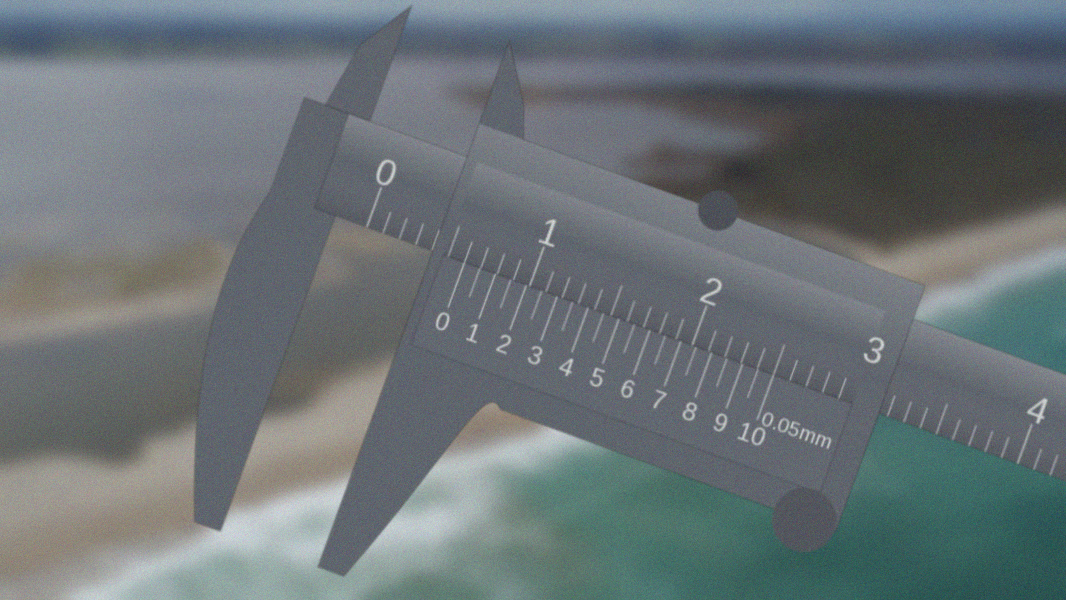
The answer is 6.0 mm
